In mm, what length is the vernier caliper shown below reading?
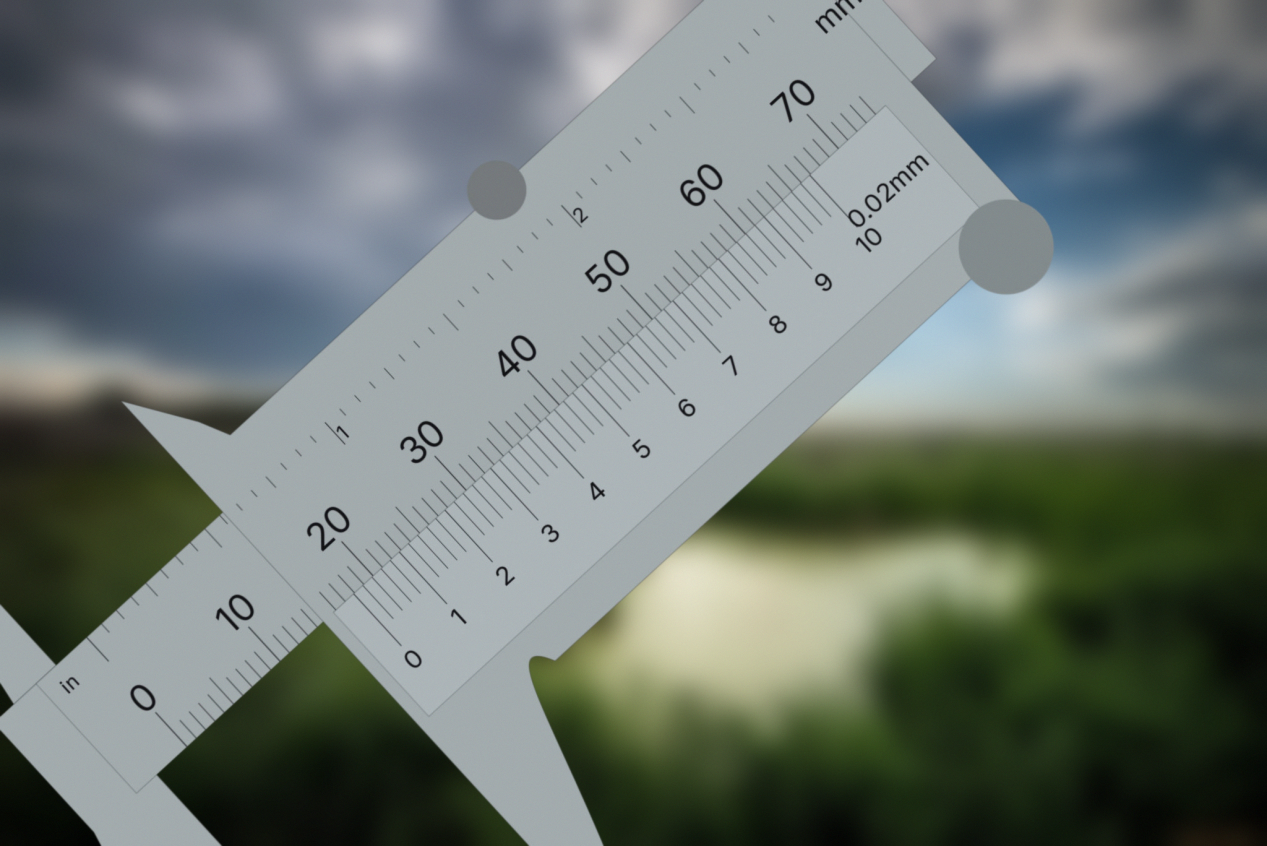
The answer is 17.9 mm
